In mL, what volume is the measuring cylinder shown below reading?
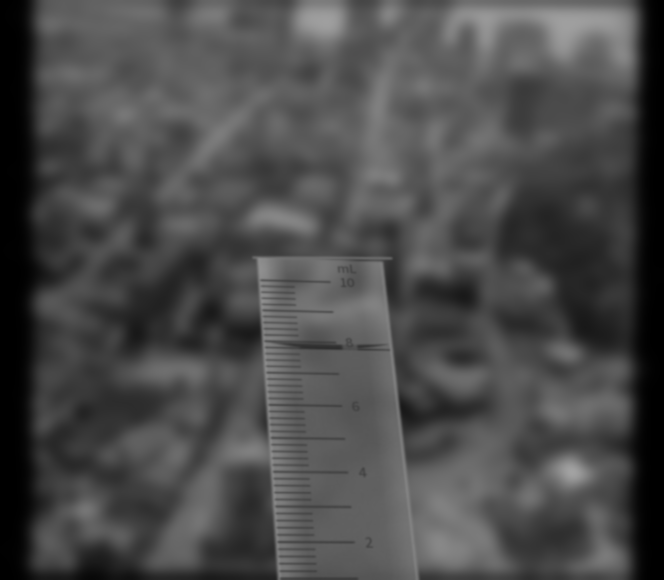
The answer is 7.8 mL
